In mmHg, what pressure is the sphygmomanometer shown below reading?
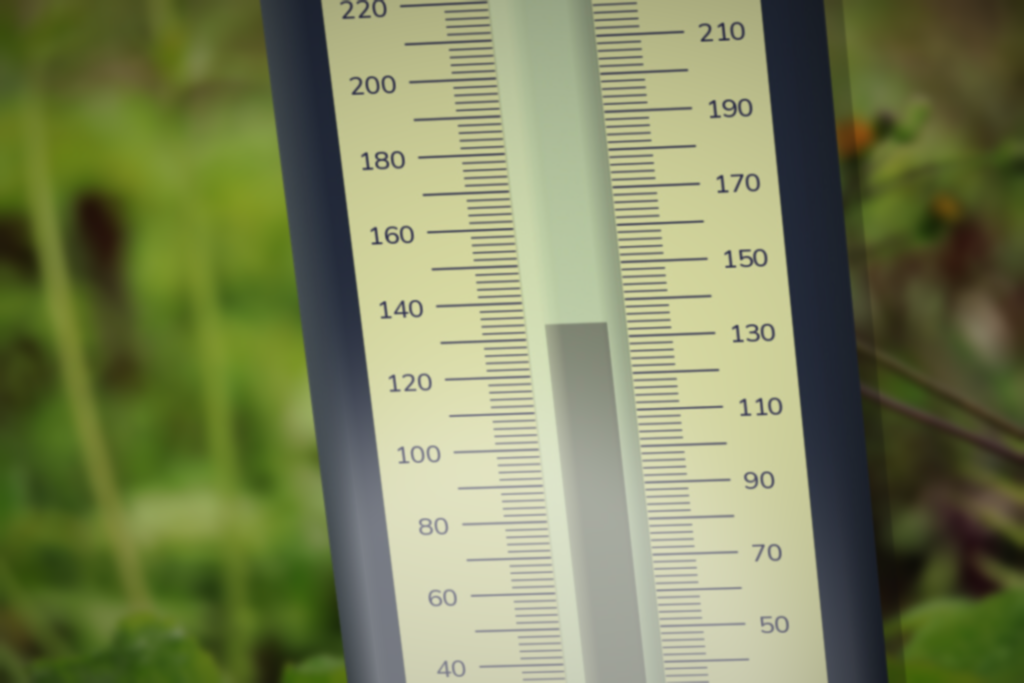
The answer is 134 mmHg
